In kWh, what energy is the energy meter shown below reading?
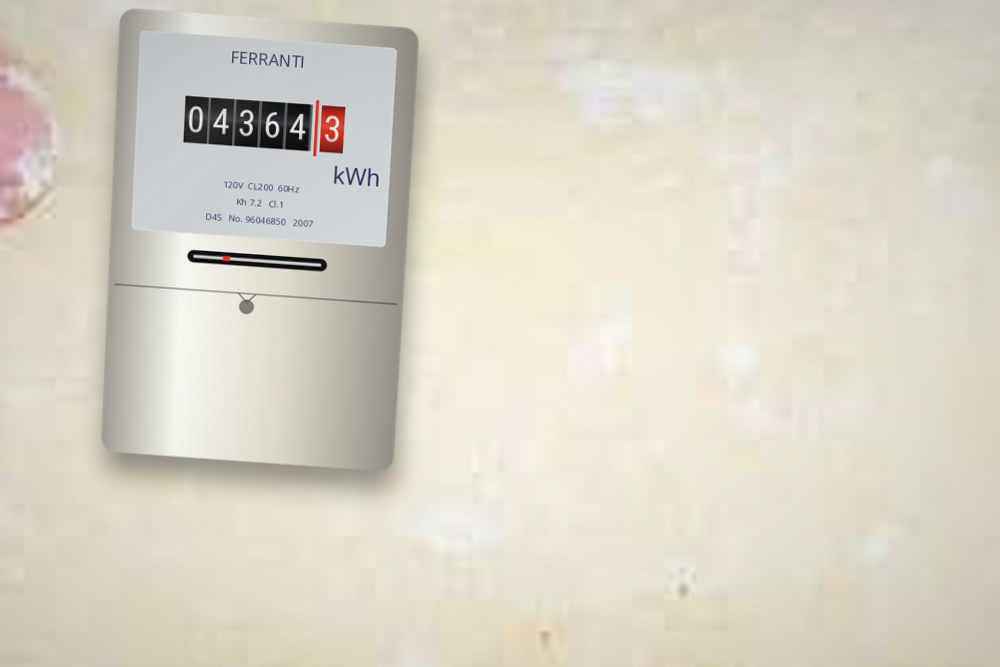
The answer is 4364.3 kWh
